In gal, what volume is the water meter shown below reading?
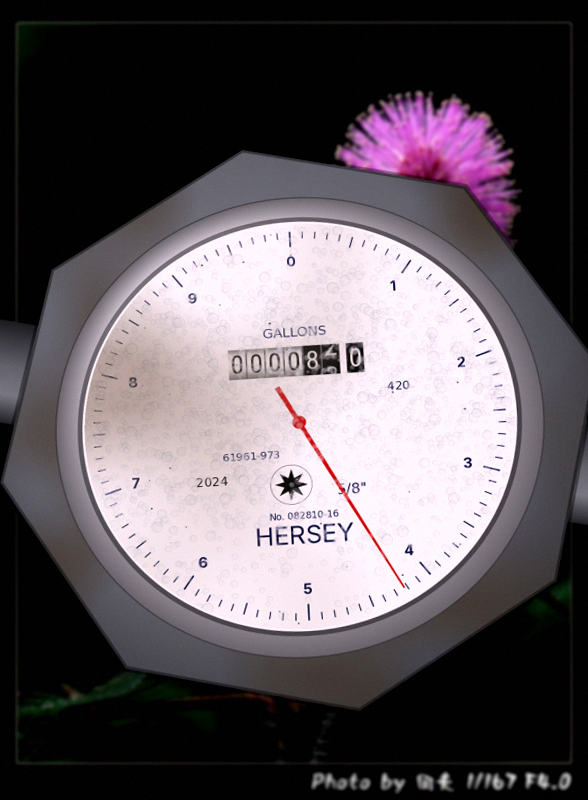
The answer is 824.2 gal
